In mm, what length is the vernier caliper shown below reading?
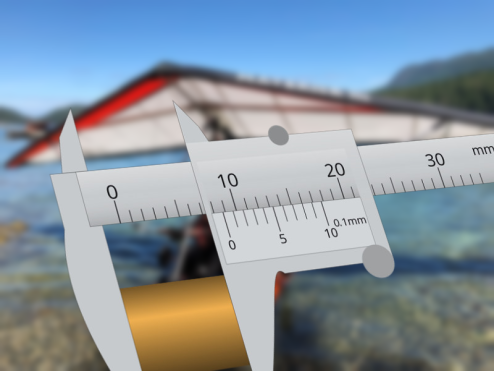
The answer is 8.8 mm
